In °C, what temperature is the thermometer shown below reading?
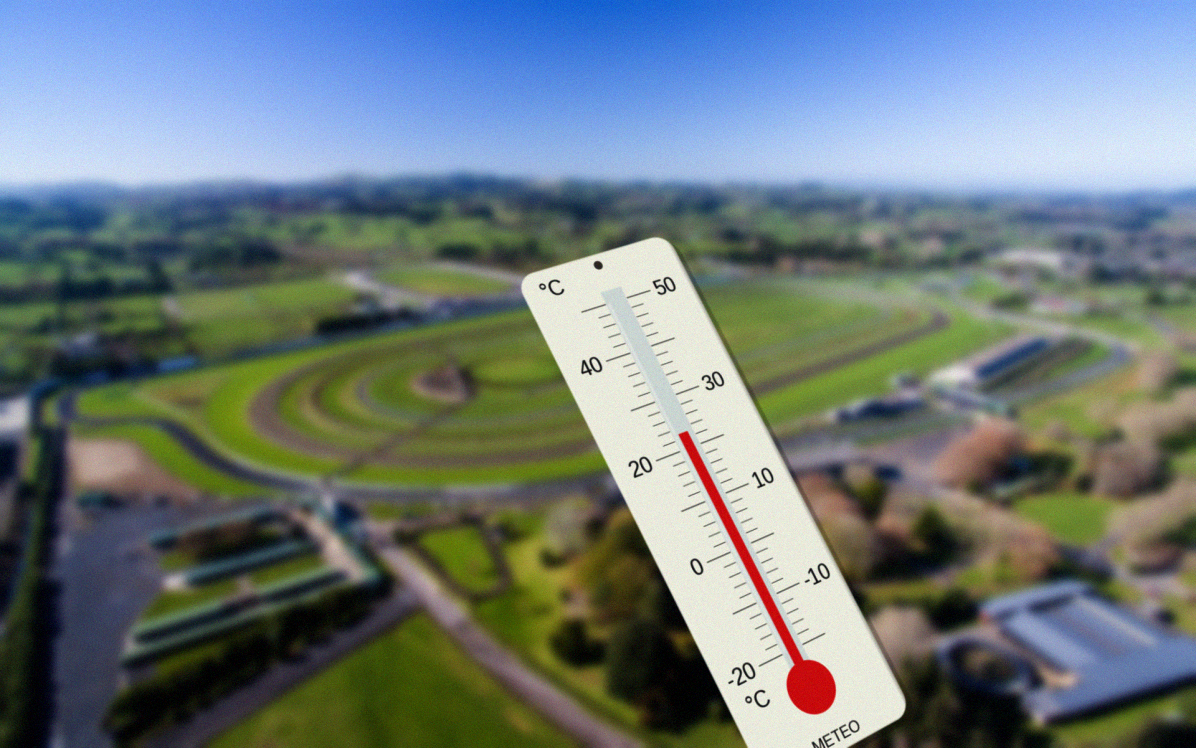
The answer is 23 °C
